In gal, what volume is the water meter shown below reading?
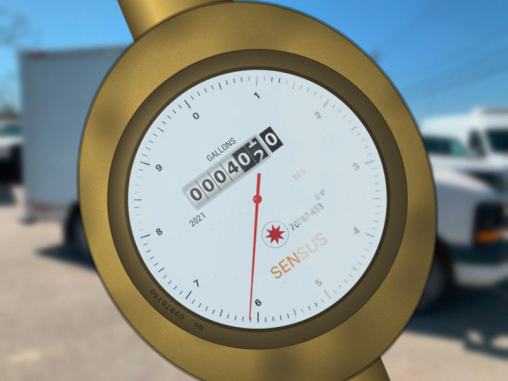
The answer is 4016.1 gal
